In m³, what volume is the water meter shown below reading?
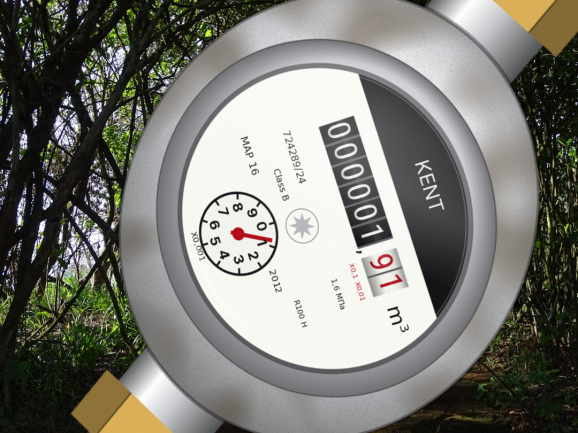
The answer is 1.910 m³
